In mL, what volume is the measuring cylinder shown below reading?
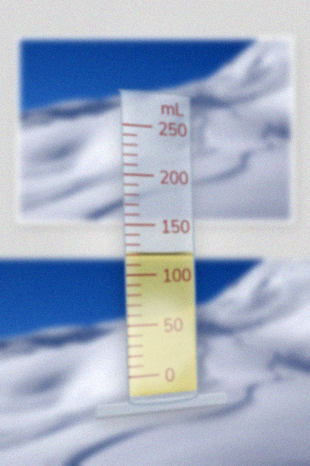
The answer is 120 mL
